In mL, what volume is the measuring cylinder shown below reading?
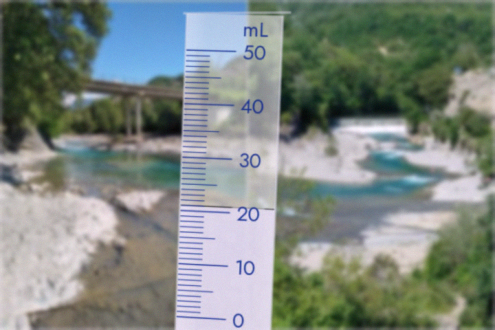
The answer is 21 mL
